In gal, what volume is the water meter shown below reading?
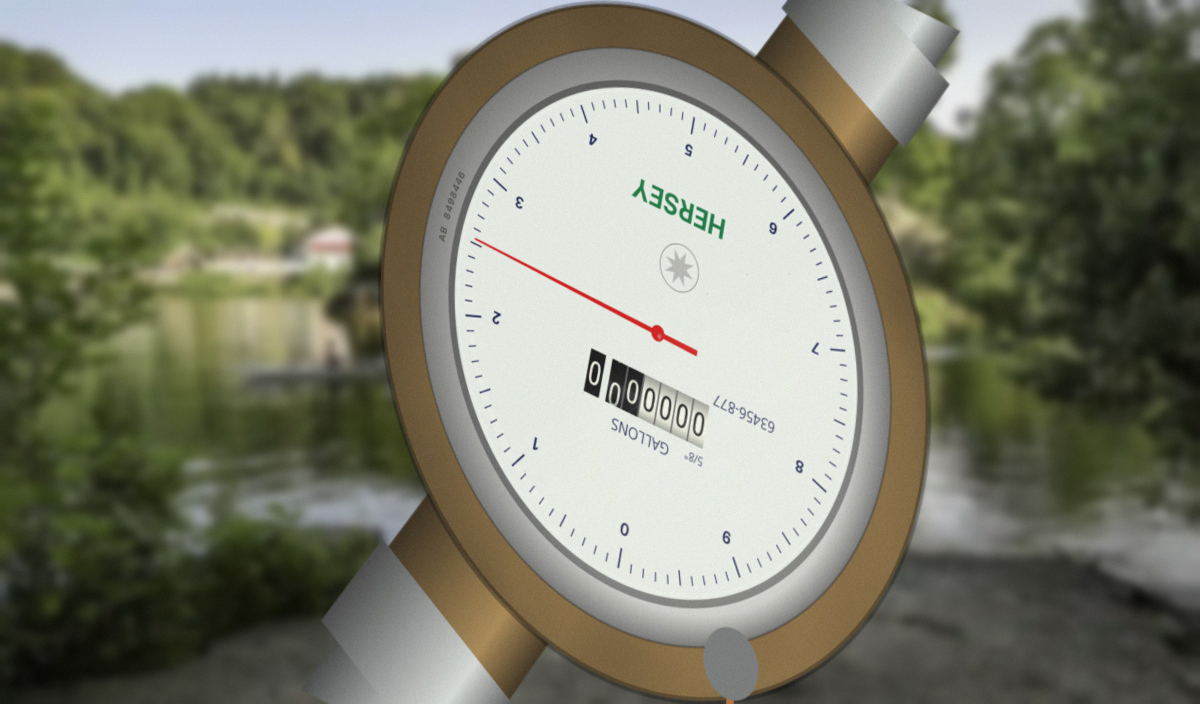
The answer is 2.5 gal
